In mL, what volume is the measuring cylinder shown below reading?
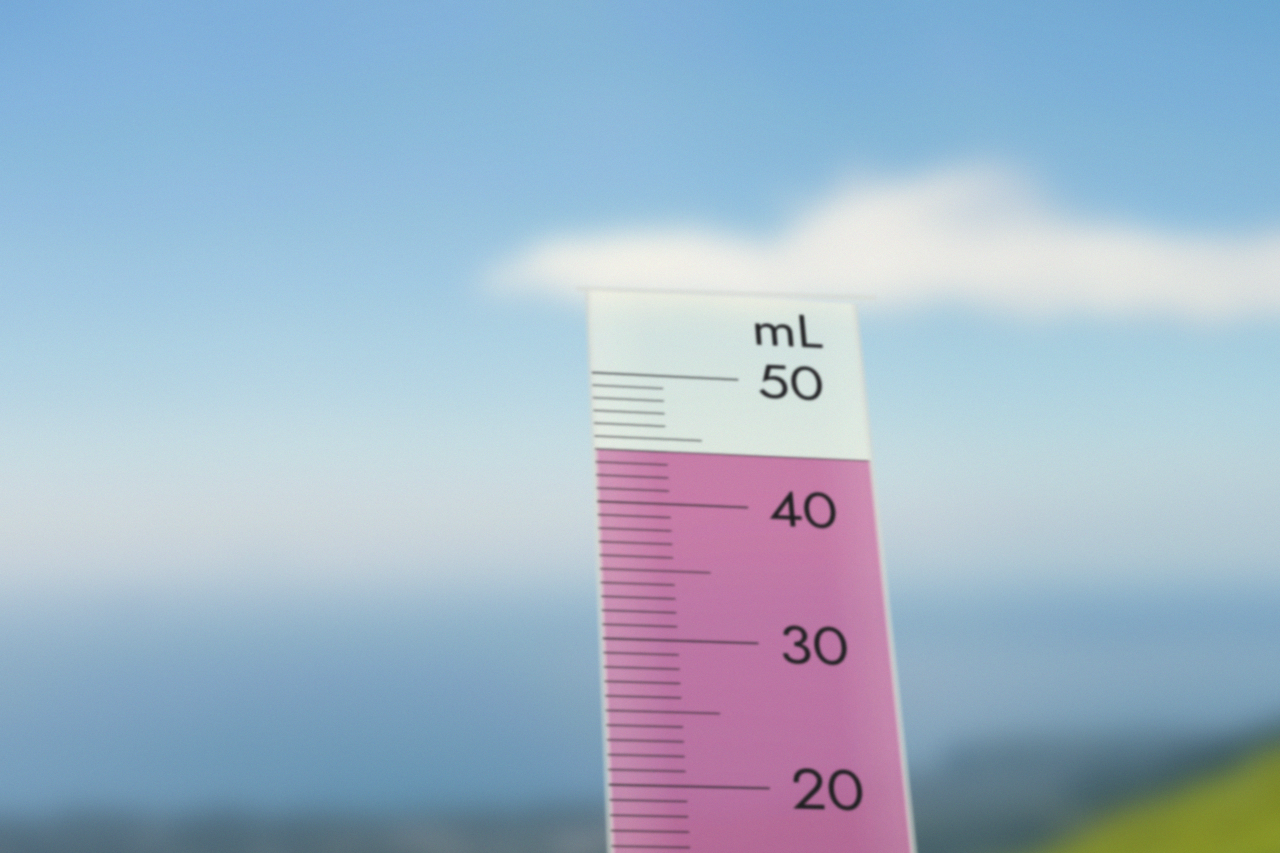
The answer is 44 mL
